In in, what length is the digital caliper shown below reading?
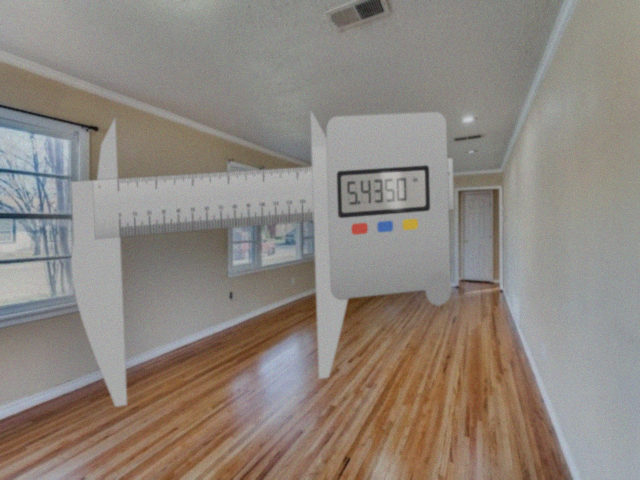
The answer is 5.4350 in
